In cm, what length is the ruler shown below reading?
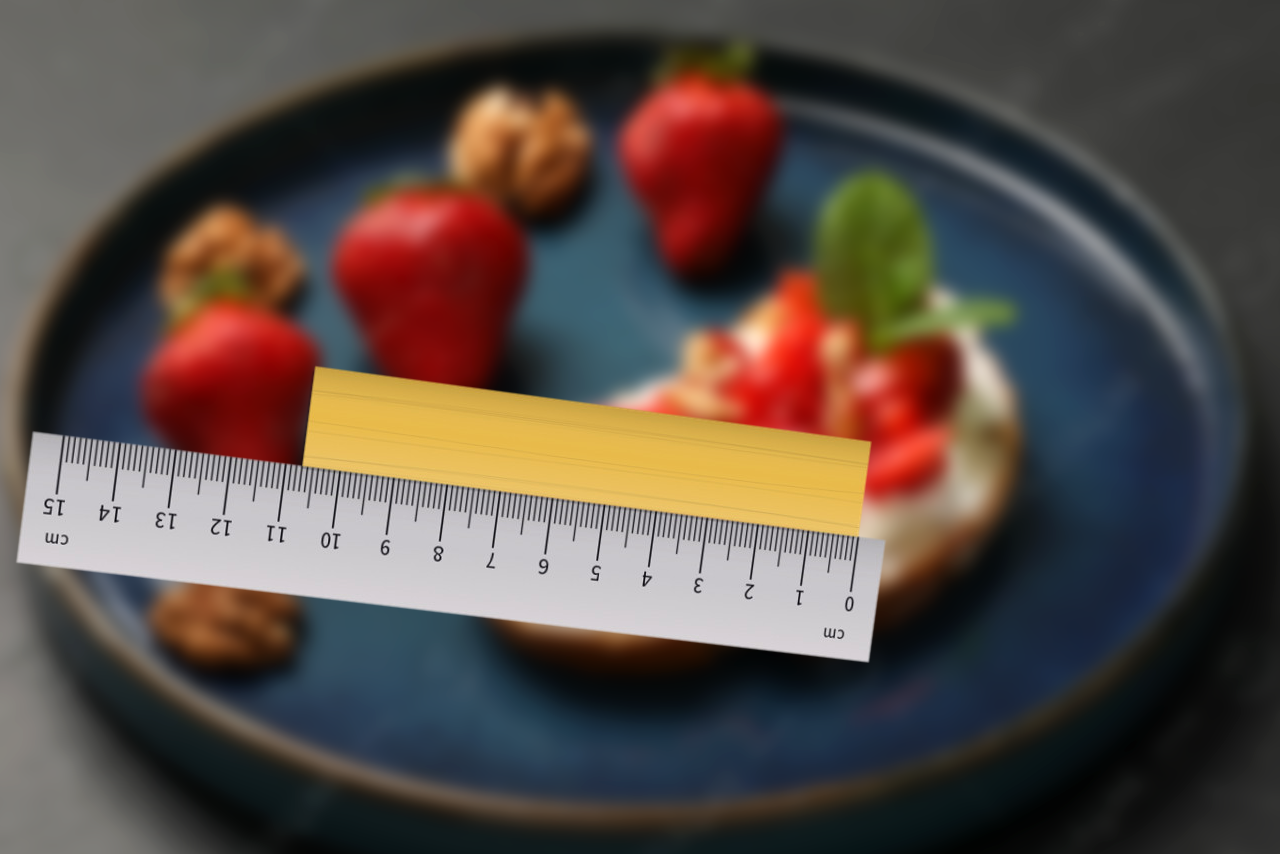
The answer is 10.7 cm
